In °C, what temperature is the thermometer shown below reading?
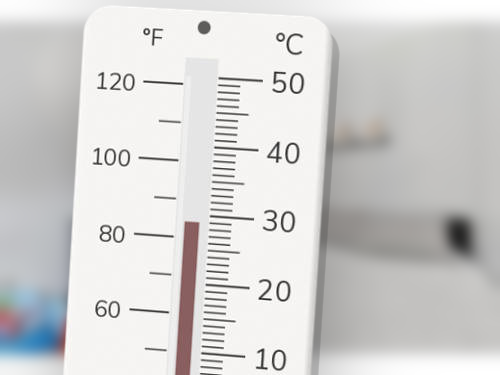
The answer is 29 °C
